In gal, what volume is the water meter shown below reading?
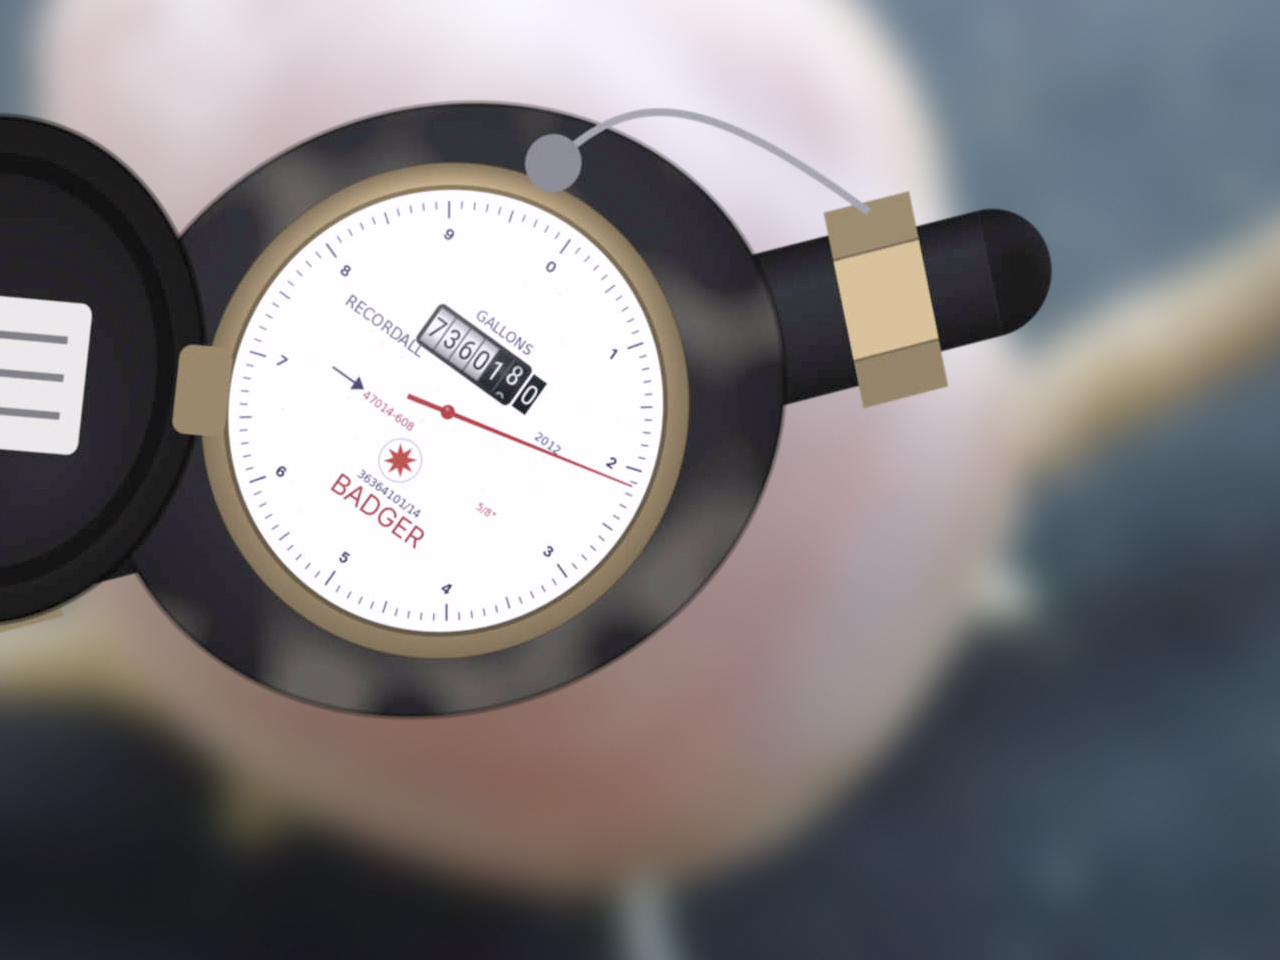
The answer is 7360182.1 gal
